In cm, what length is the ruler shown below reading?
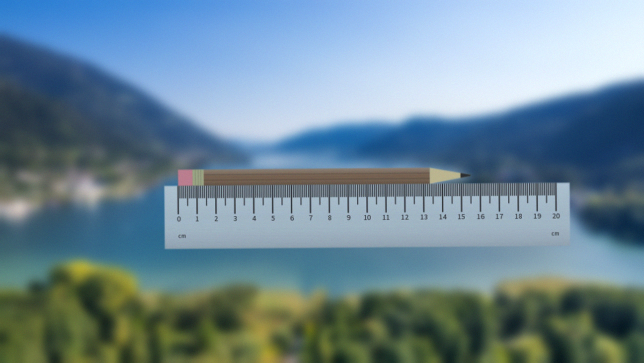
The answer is 15.5 cm
